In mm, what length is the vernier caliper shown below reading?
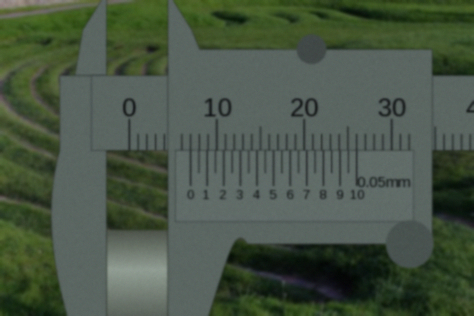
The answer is 7.0 mm
